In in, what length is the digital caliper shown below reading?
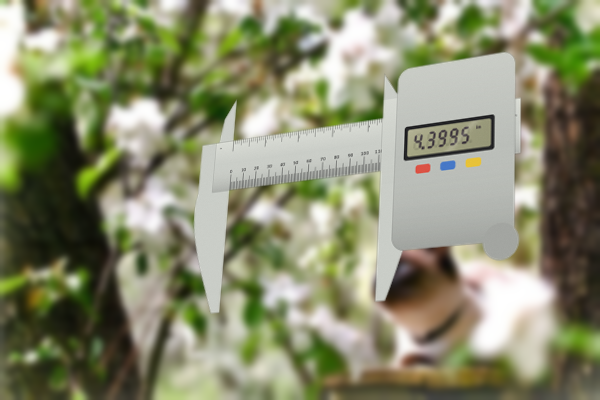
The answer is 4.3995 in
